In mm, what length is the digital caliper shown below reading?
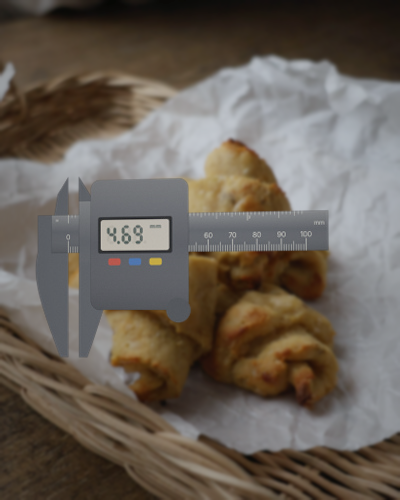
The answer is 4.69 mm
